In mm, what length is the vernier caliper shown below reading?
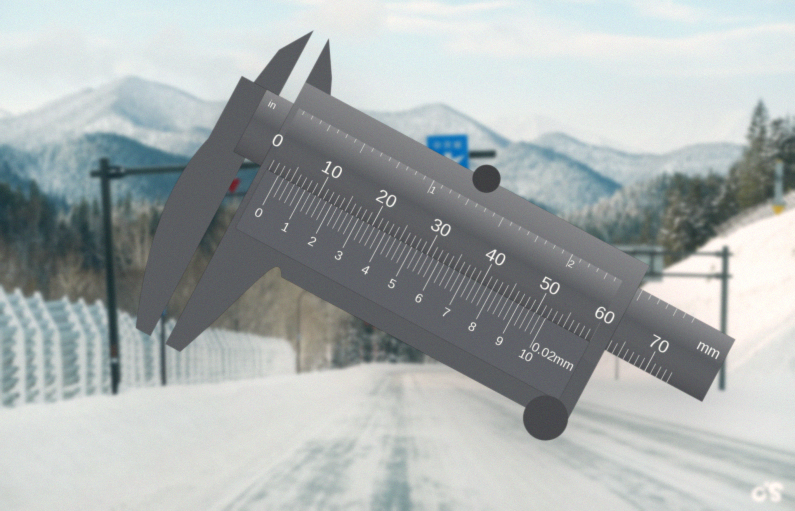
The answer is 2.8 mm
